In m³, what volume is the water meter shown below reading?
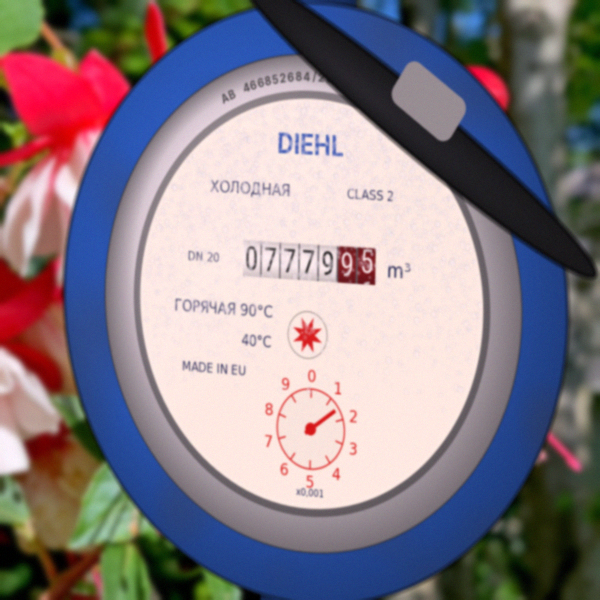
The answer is 7779.951 m³
